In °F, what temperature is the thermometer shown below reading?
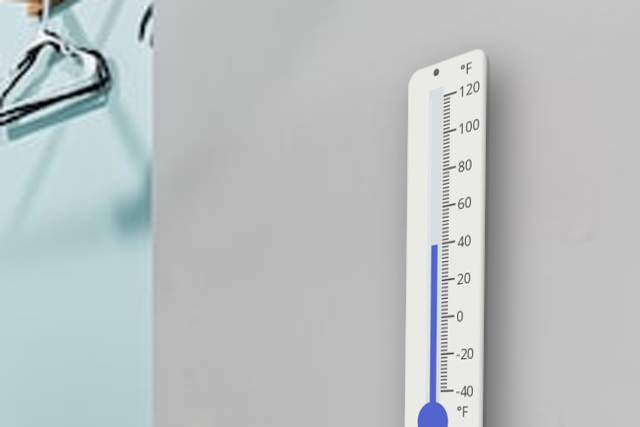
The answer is 40 °F
